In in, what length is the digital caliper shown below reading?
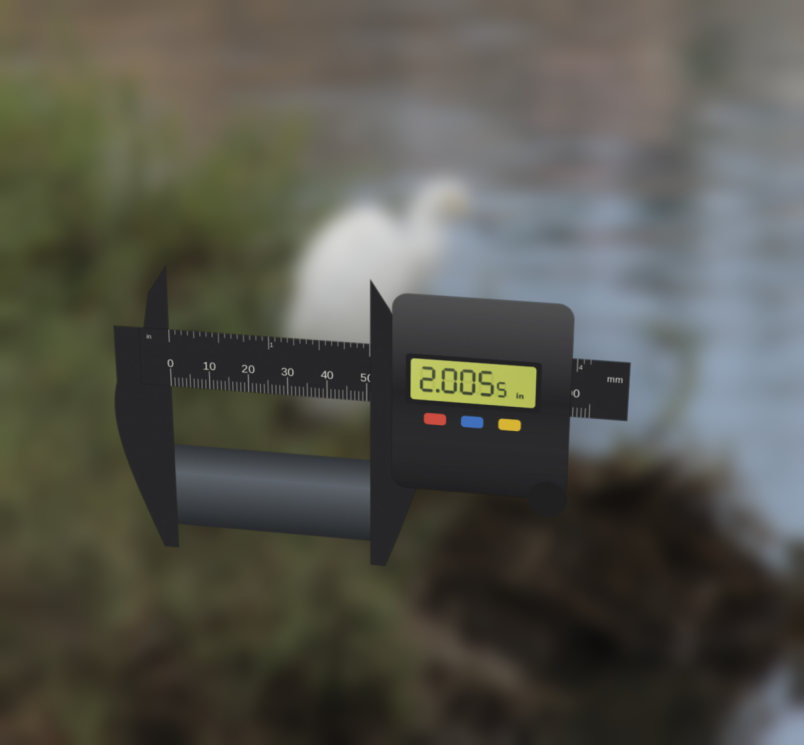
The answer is 2.0055 in
